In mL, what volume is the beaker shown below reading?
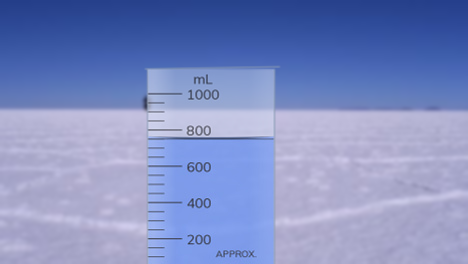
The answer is 750 mL
